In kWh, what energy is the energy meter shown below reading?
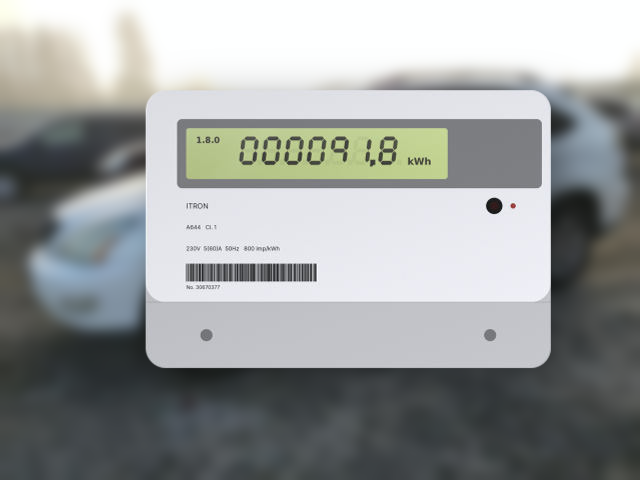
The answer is 91.8 kWh
